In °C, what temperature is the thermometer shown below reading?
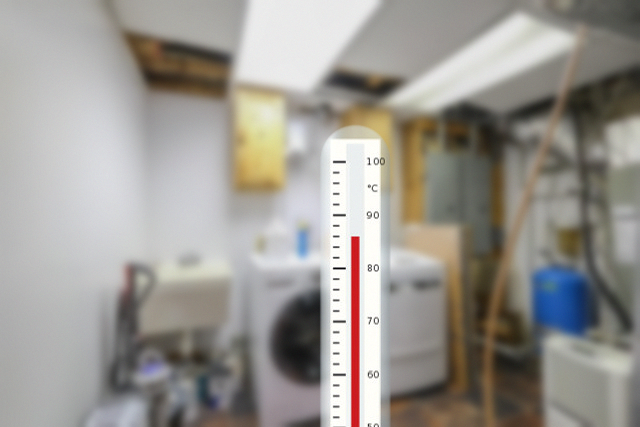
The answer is 86 °C
